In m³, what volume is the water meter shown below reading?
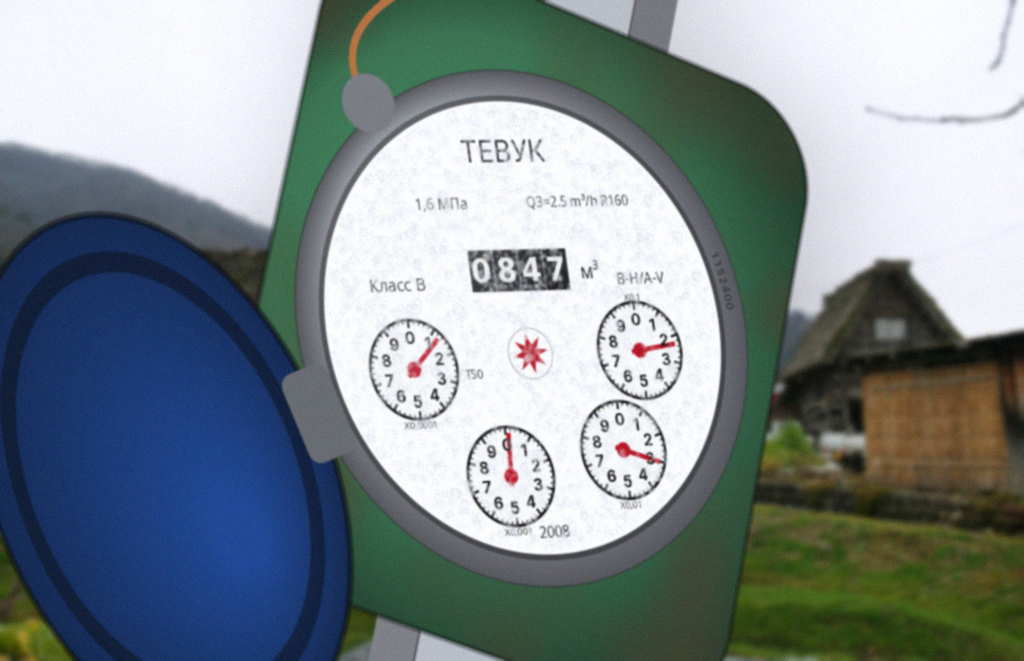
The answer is 847.2301 m³
